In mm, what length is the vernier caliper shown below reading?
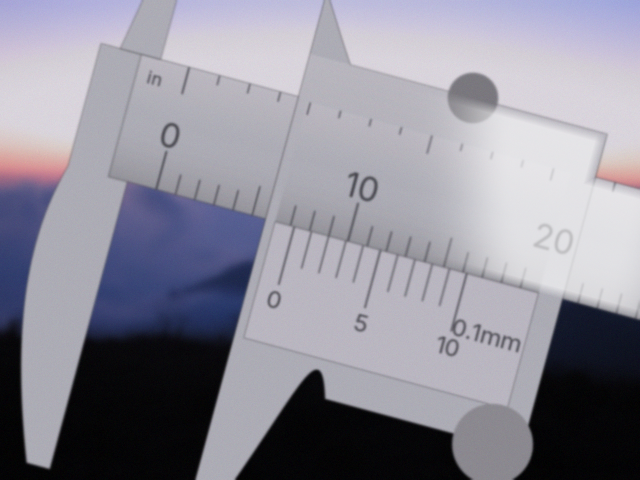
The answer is 7.2 mm
